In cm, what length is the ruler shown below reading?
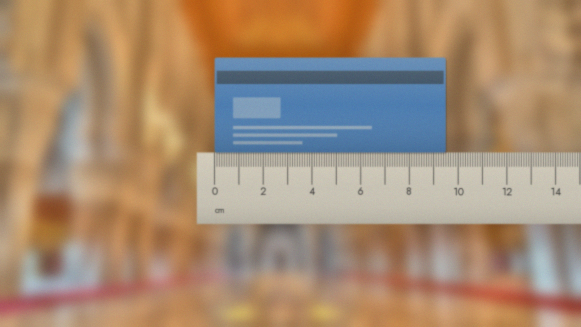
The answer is 9.5 cm
